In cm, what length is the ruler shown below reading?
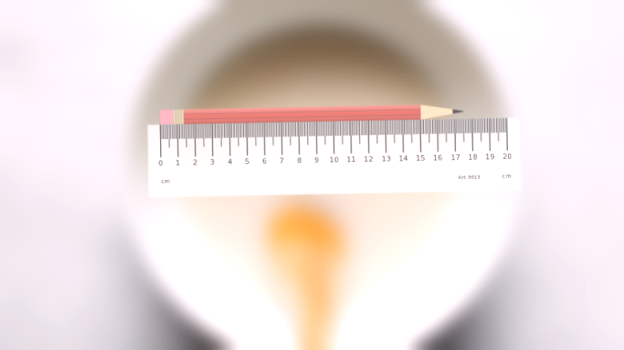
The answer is 17.5 cm
